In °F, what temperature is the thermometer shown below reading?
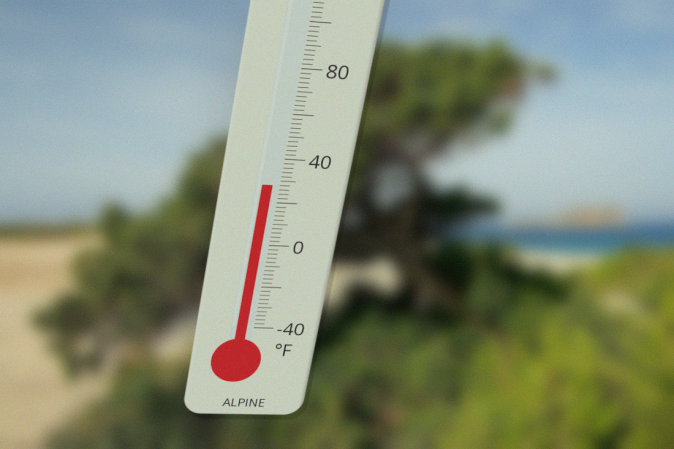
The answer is 28 °F
